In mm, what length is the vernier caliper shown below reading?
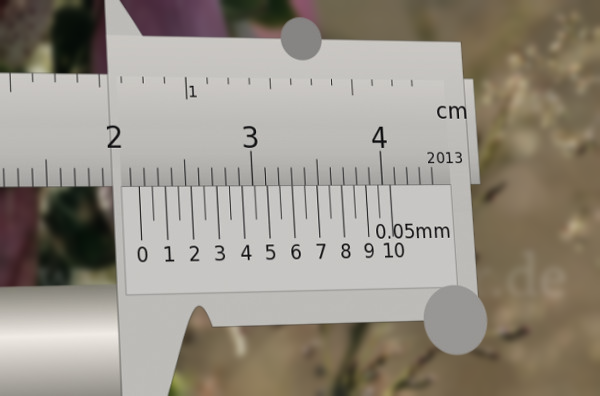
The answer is 21.6 mm
